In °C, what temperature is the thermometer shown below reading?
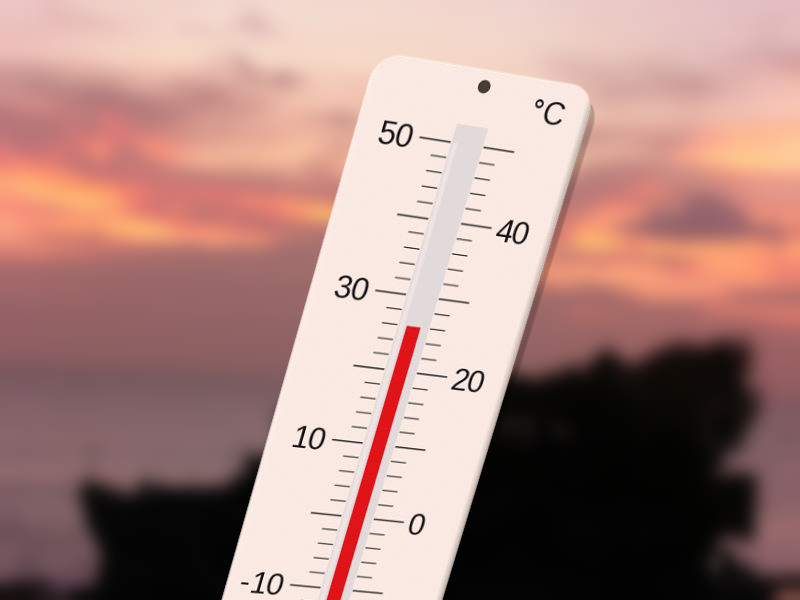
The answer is 26 °C
